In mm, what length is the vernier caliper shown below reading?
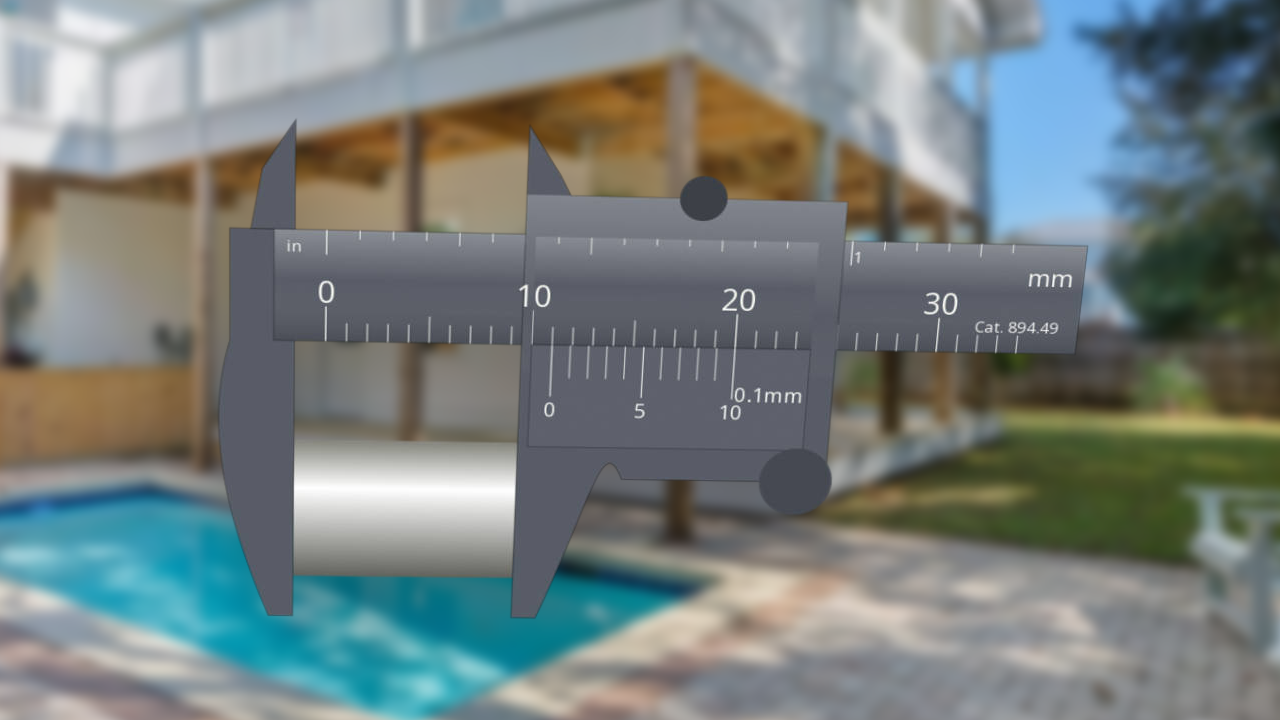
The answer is 11.0 mm
